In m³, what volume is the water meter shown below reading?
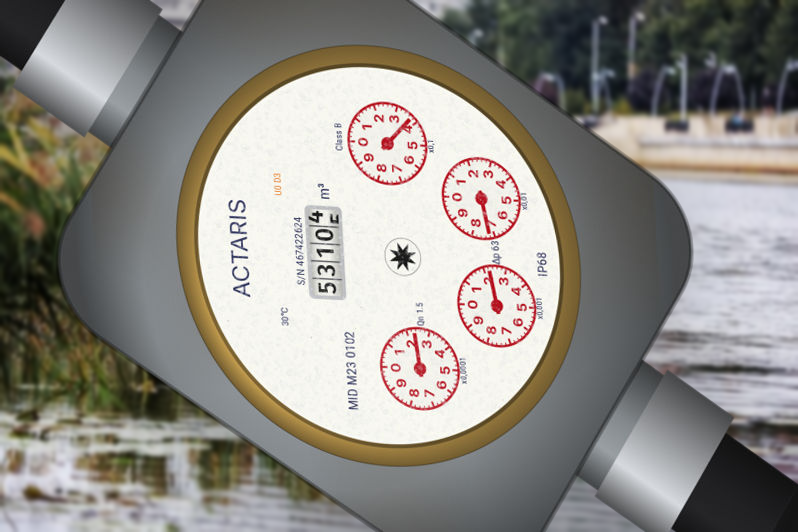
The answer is 53104.3722 m³
